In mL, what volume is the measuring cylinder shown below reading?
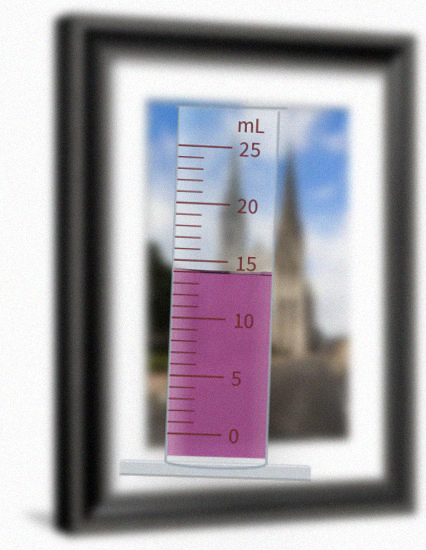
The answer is 14 mL
